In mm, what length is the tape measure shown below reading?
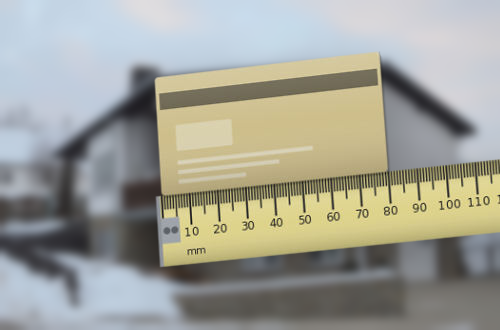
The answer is 80 mm
